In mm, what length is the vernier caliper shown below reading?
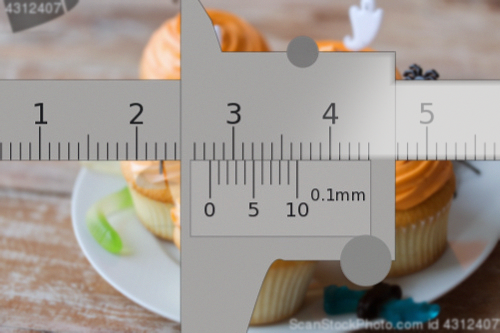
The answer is 27.6 mm
